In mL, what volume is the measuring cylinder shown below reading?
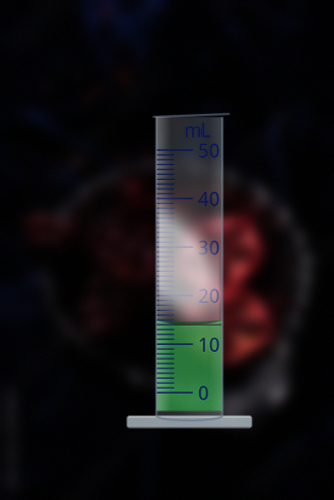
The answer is 14 mL
